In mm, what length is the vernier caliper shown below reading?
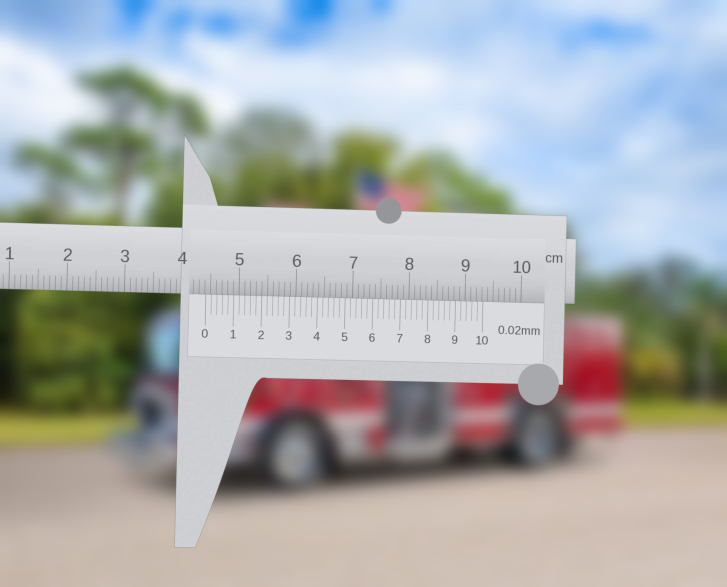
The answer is 44.2 mm
